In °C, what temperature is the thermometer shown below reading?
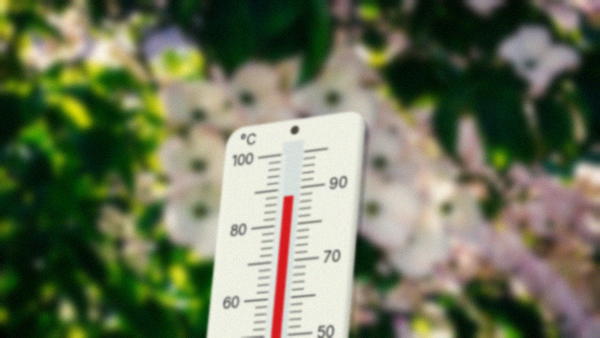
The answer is 88 °C
